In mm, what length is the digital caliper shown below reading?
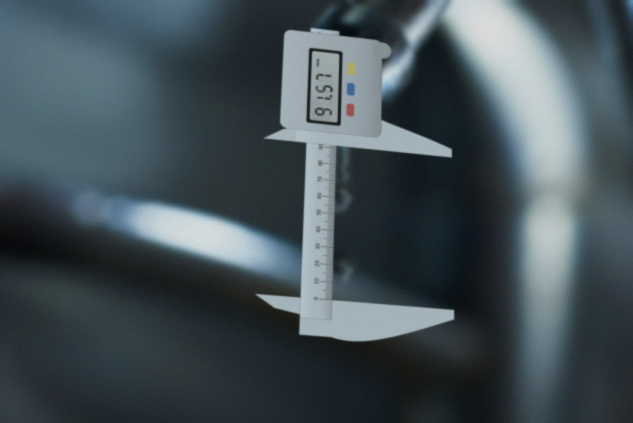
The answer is 91.57 mm
